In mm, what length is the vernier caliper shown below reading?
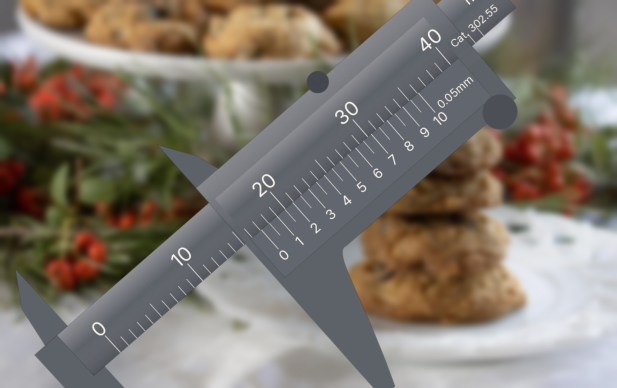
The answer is 17.1 mm
